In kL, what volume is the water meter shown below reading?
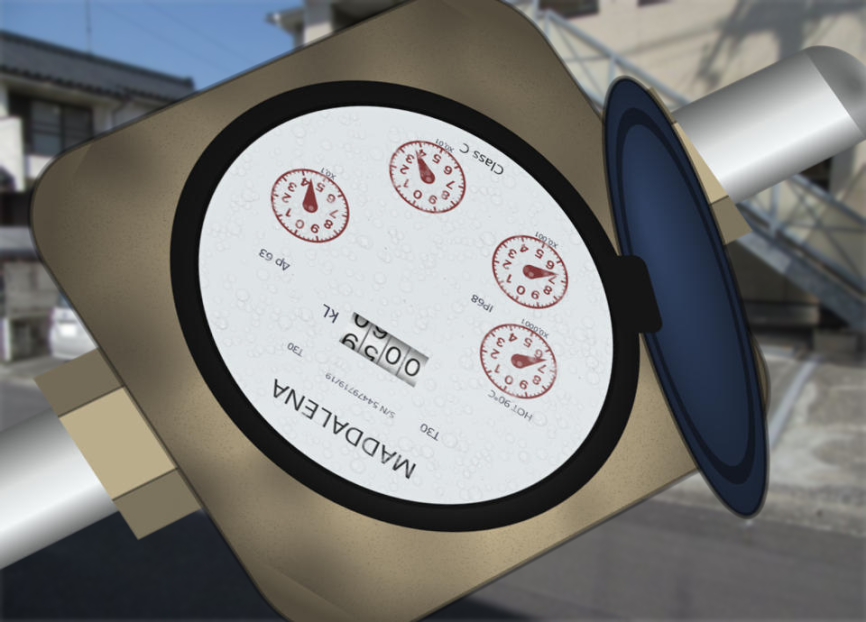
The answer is 59.4366 kL
